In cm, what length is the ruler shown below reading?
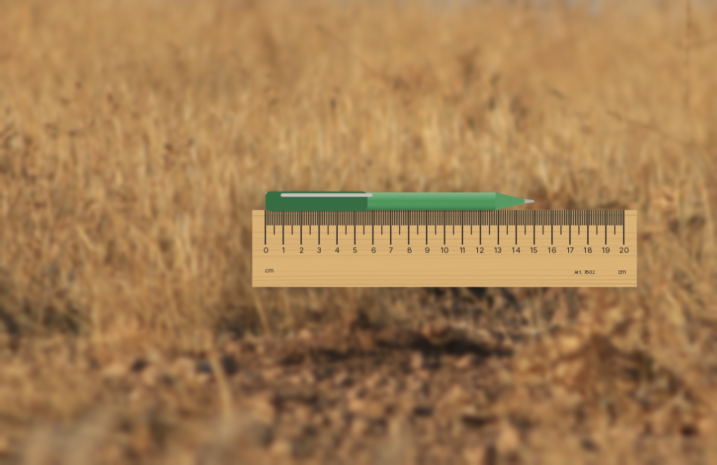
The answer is 15 cm
